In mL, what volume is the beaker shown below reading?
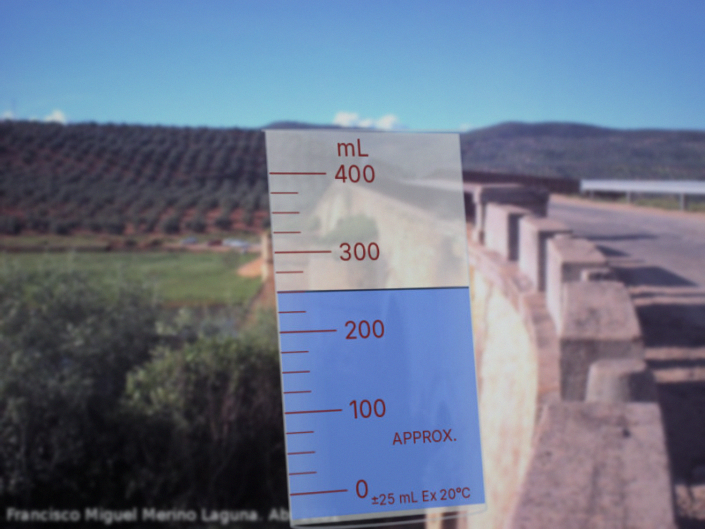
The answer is 250 mL
